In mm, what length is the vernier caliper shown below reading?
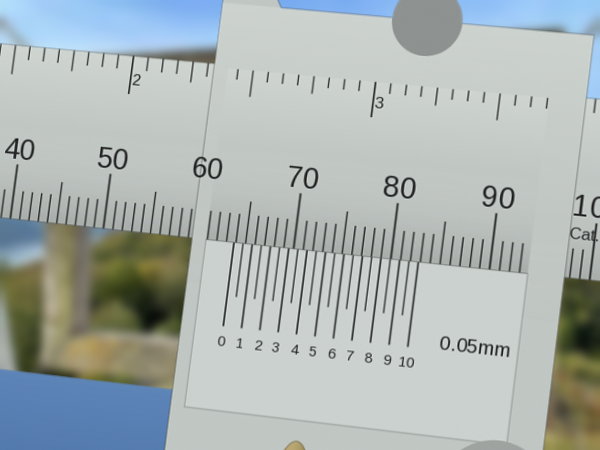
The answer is 63.8 mm
